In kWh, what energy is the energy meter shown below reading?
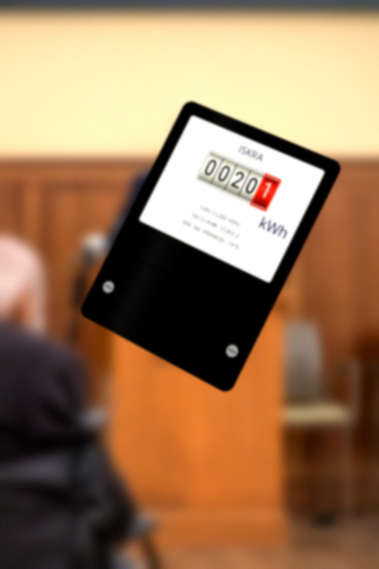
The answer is 20.1 kWh
